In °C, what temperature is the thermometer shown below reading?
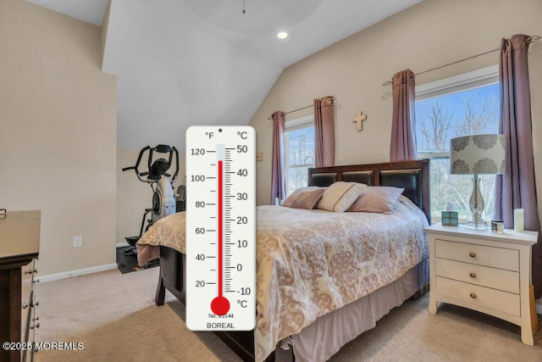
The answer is 45 °C
